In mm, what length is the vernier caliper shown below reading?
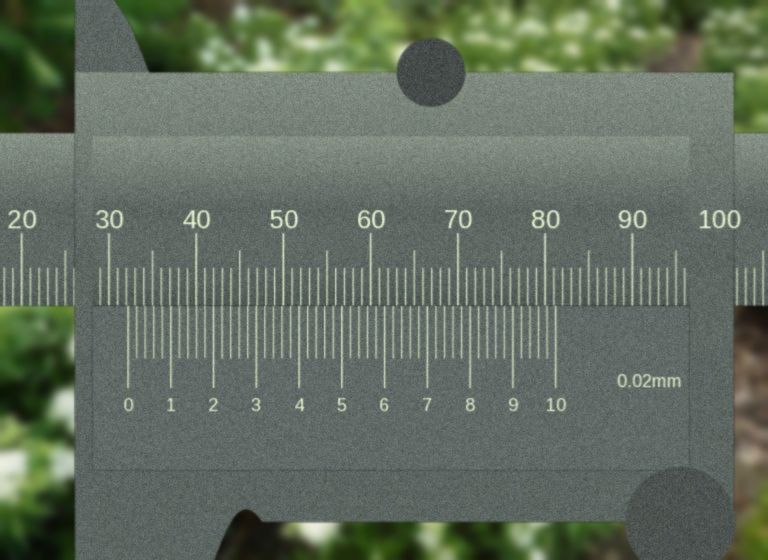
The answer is 32.2 mm
